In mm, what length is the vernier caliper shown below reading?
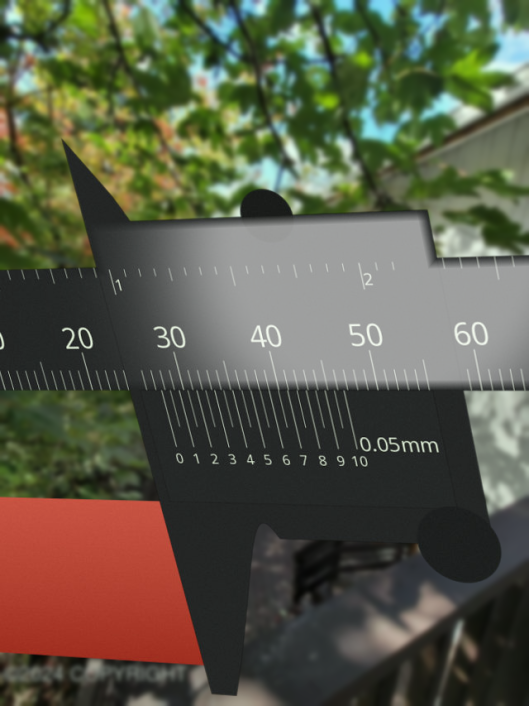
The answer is 27.6 mm
